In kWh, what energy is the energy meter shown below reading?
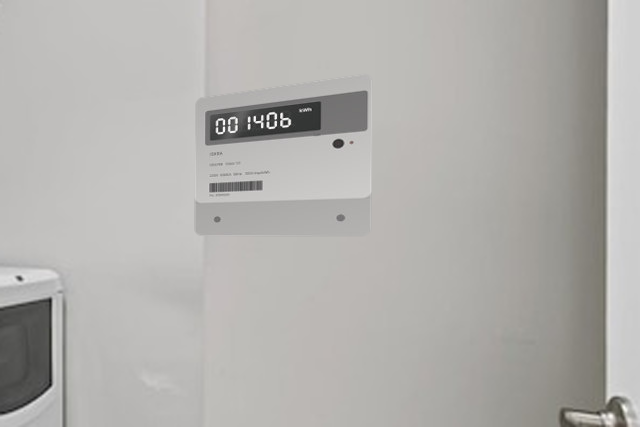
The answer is 1406 kWh
